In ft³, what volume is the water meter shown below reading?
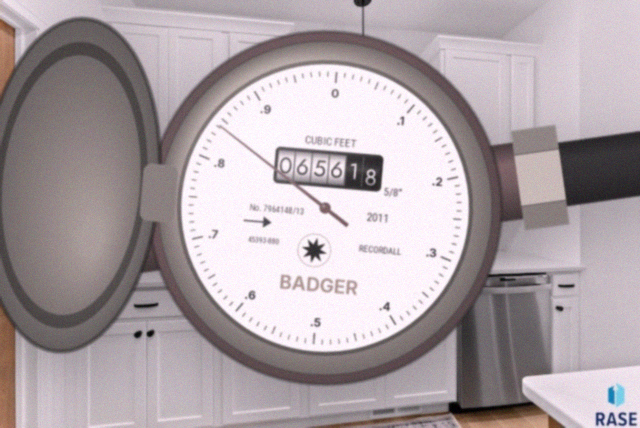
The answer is 65617.84 ft³
